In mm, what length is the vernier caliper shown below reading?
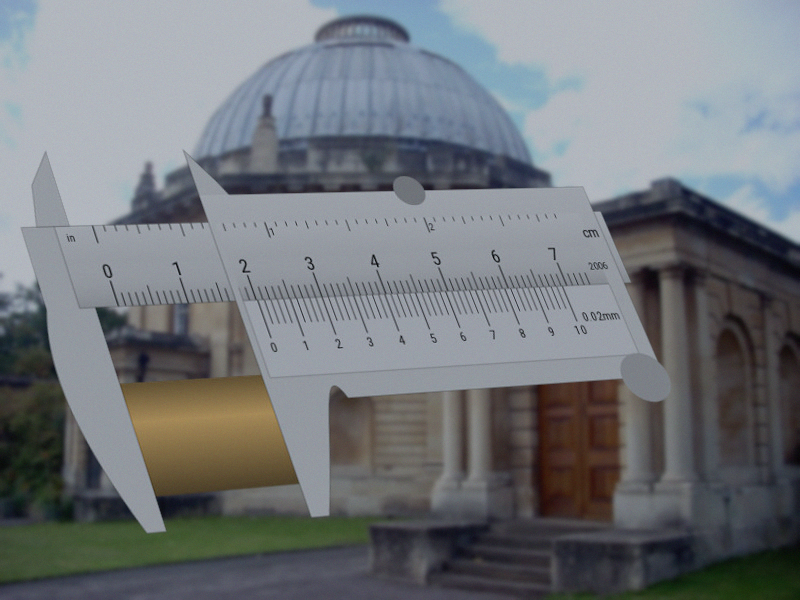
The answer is 20.2 mm
